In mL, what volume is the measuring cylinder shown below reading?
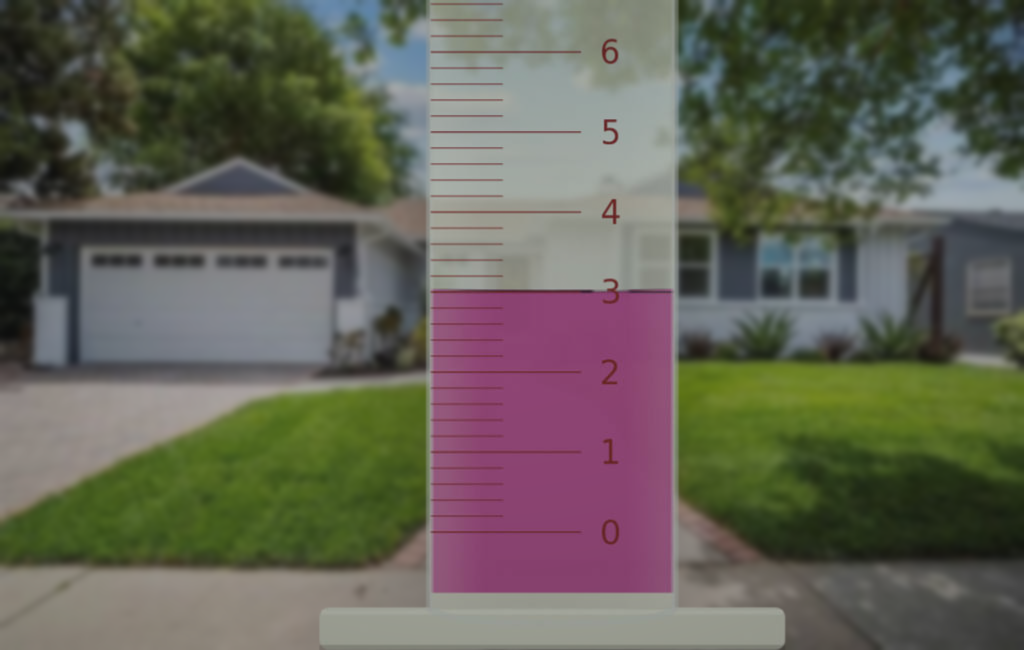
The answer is 3 mL
